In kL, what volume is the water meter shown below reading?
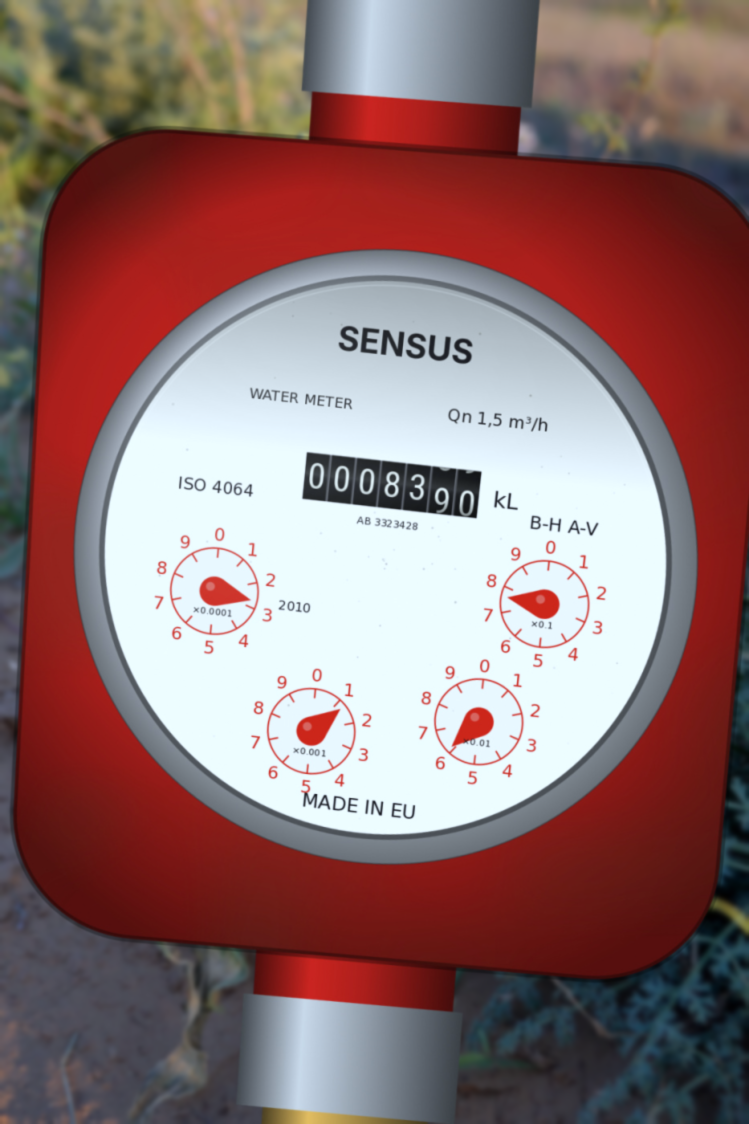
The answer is 8389.7612 kL
